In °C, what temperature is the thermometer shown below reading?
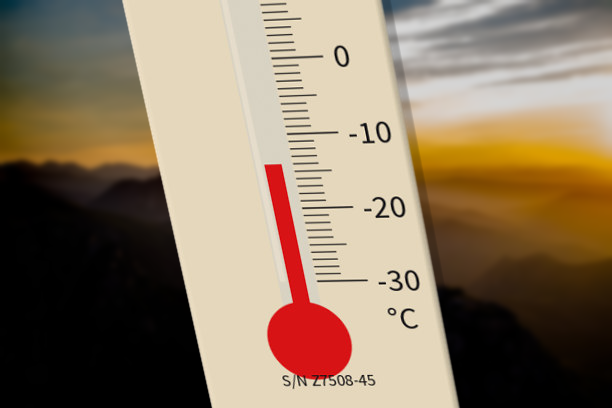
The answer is -14 °C
